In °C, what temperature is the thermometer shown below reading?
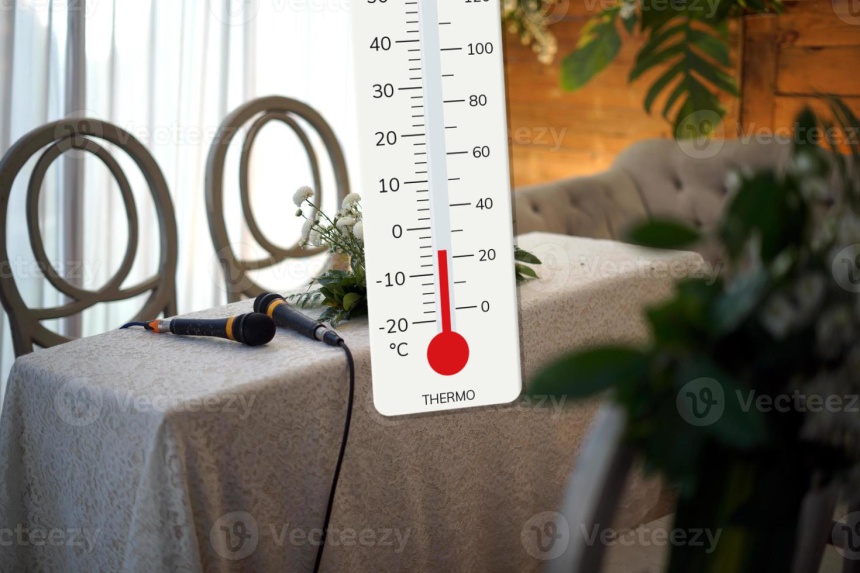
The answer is -5 °C
